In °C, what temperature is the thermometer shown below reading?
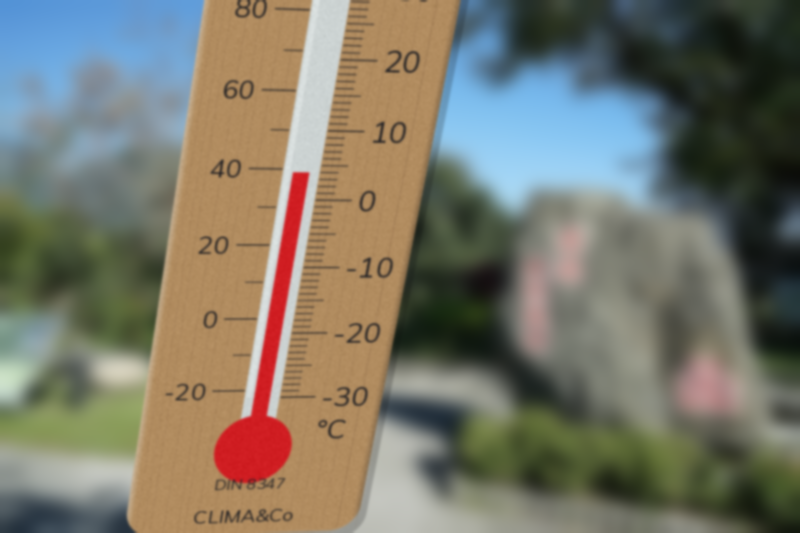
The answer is 4 °C
